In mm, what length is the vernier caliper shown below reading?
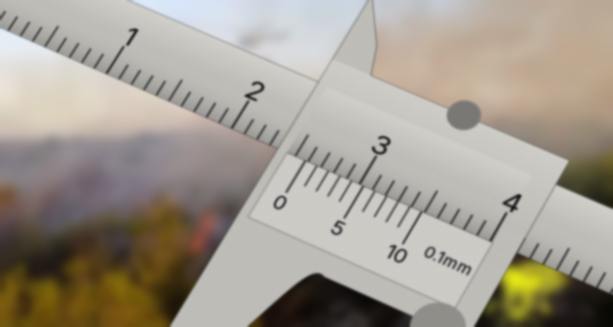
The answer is 25.8 mm
